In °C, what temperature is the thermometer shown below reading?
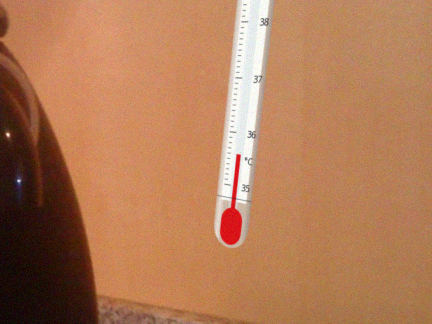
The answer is 35.6 °C
